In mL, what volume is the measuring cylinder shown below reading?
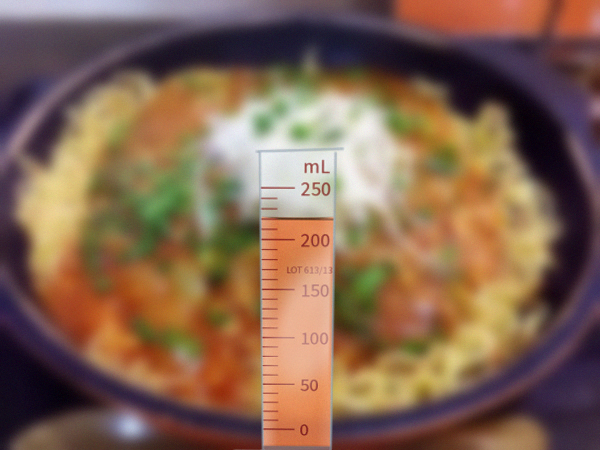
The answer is 220 mL
